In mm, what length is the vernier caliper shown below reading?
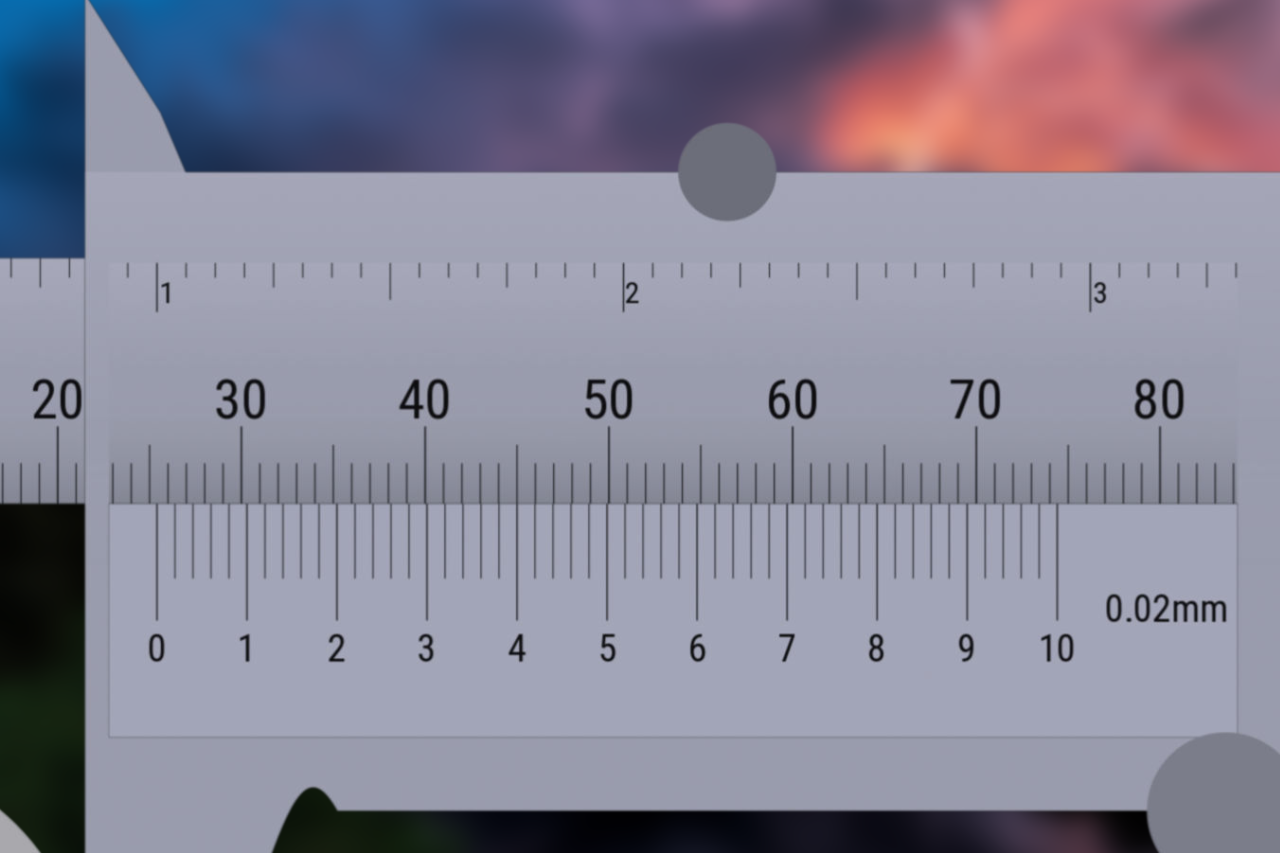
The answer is 25.4 mm
